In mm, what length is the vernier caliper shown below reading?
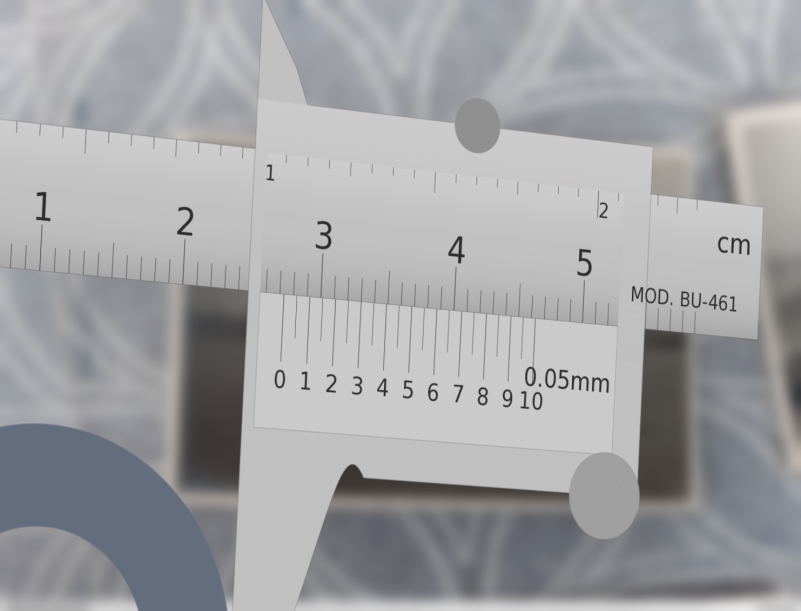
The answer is 27.3 mm
